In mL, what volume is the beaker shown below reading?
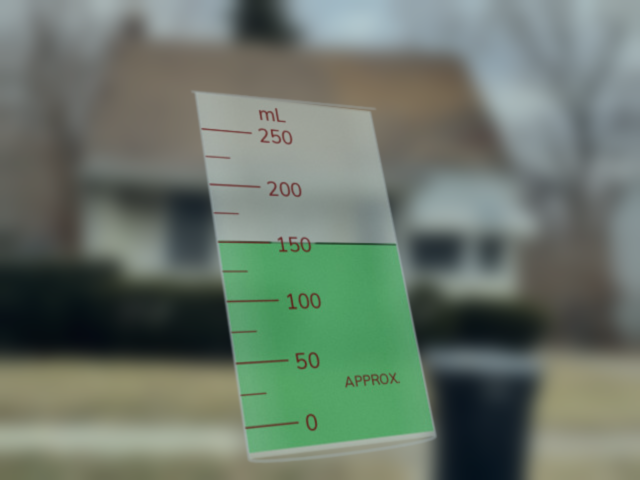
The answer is 150 mL
